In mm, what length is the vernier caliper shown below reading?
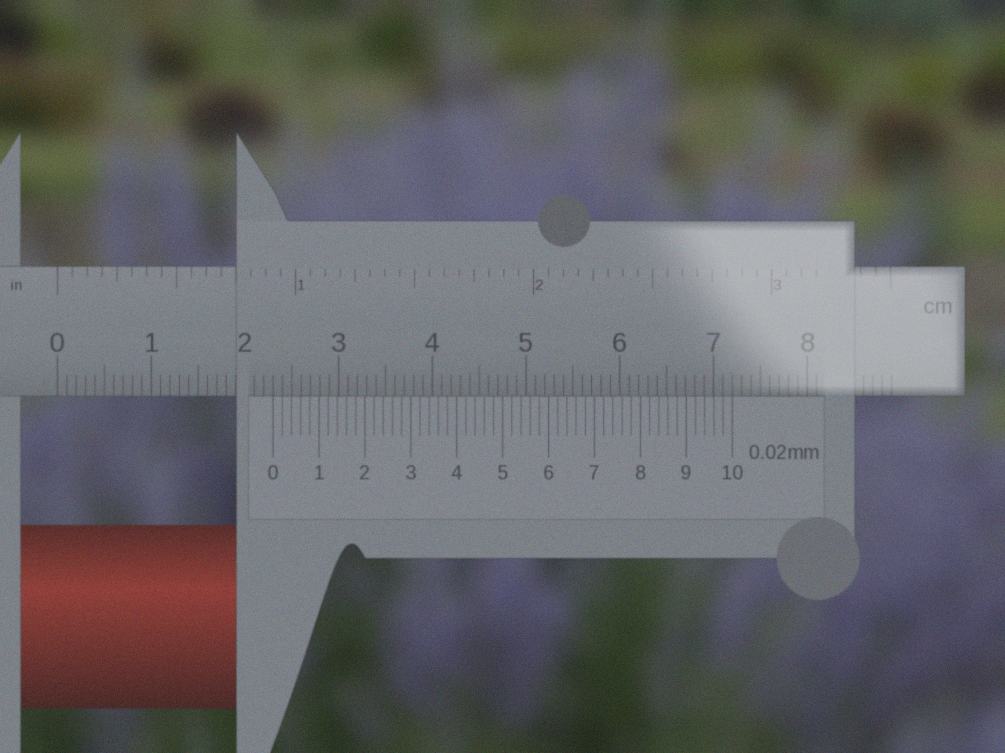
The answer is 23.0 mm
